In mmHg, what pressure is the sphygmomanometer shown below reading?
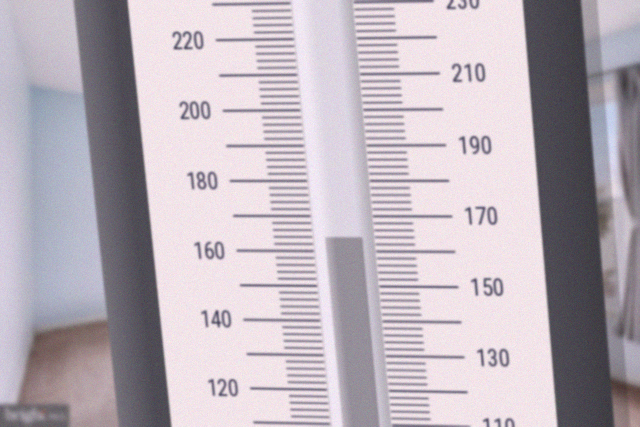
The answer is 164 mmHg
